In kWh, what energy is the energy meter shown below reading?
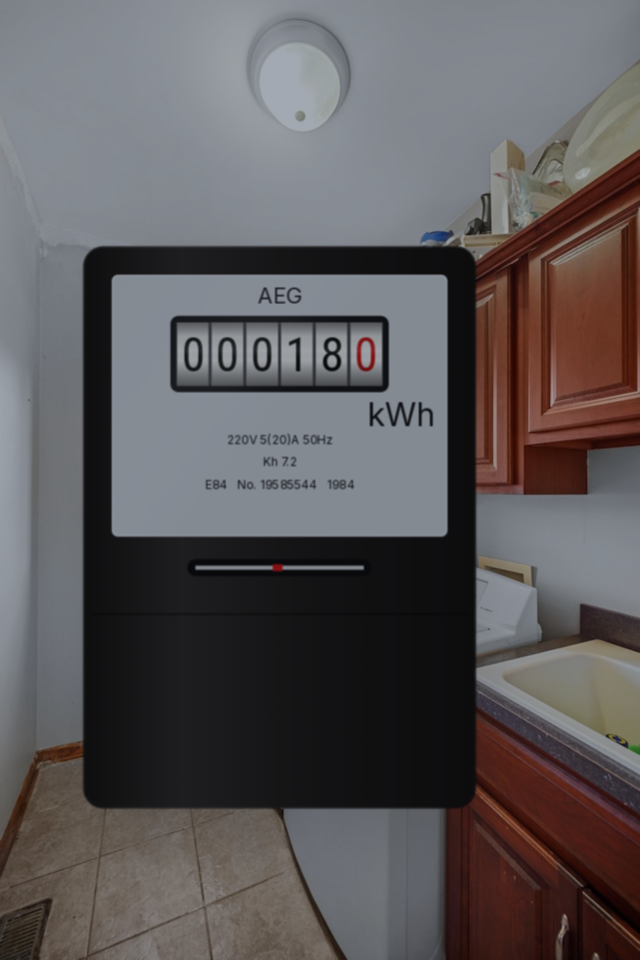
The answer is 18.0 kWh
